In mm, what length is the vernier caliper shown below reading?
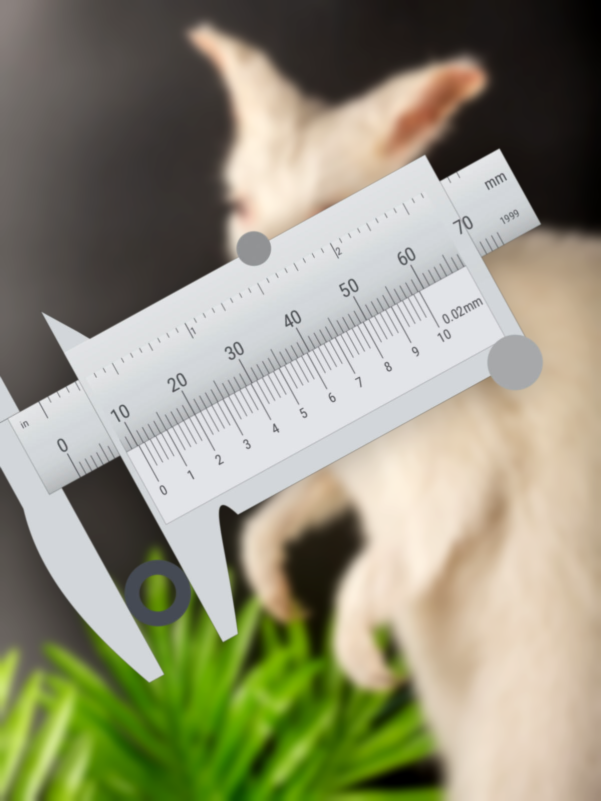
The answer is 10.2 mm
